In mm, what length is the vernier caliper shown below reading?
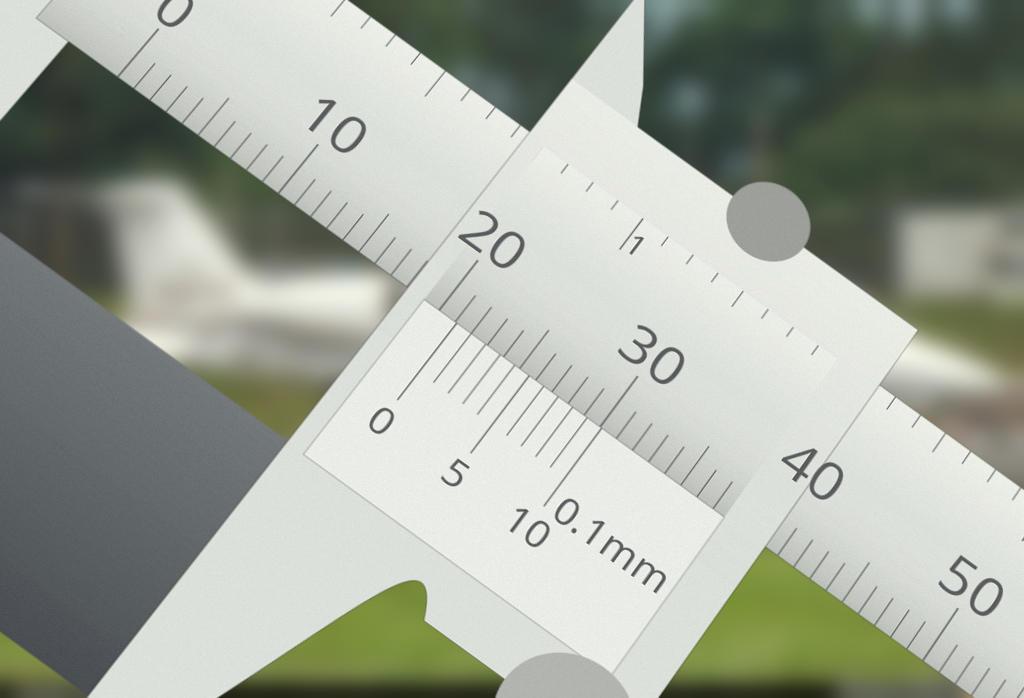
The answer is 21.1 mm
